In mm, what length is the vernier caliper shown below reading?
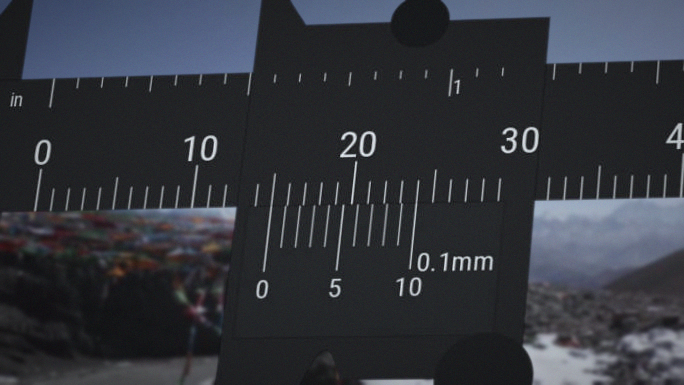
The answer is 15.0 mm
